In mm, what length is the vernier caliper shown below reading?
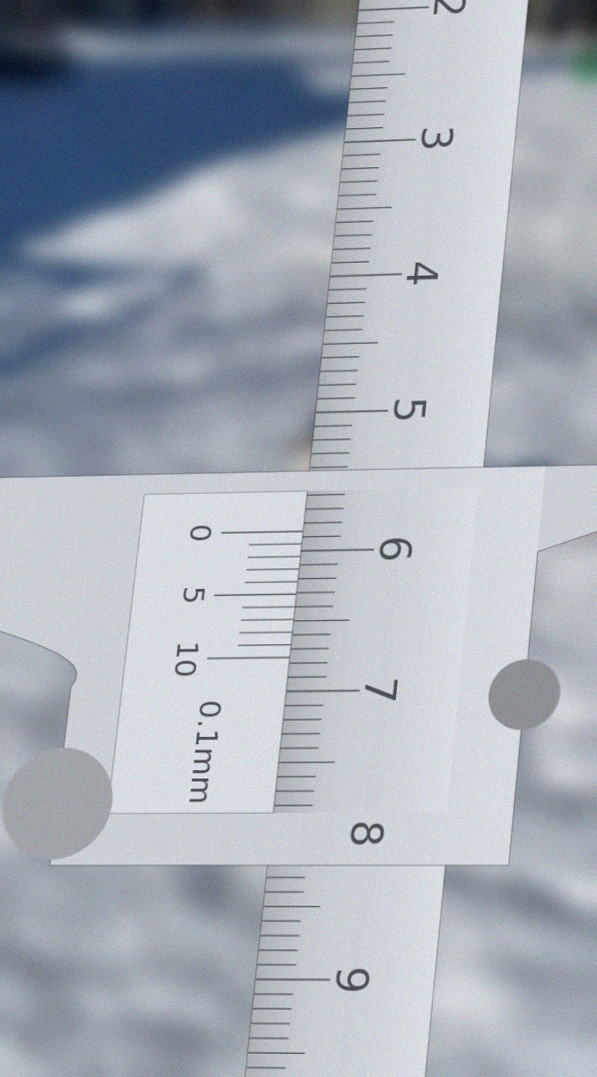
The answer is 58.6 mm
